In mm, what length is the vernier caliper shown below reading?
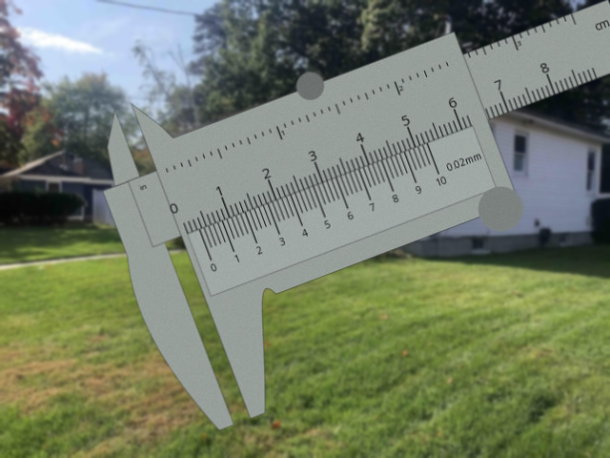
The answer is 3.5 mm
